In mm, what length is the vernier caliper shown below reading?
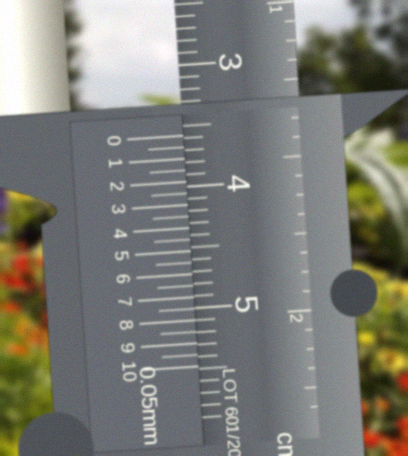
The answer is 35.8 mm
